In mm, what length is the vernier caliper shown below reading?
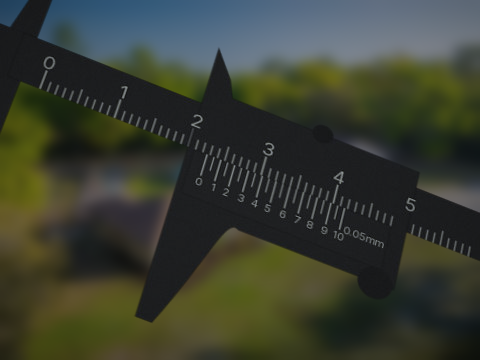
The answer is 22.6 mm
